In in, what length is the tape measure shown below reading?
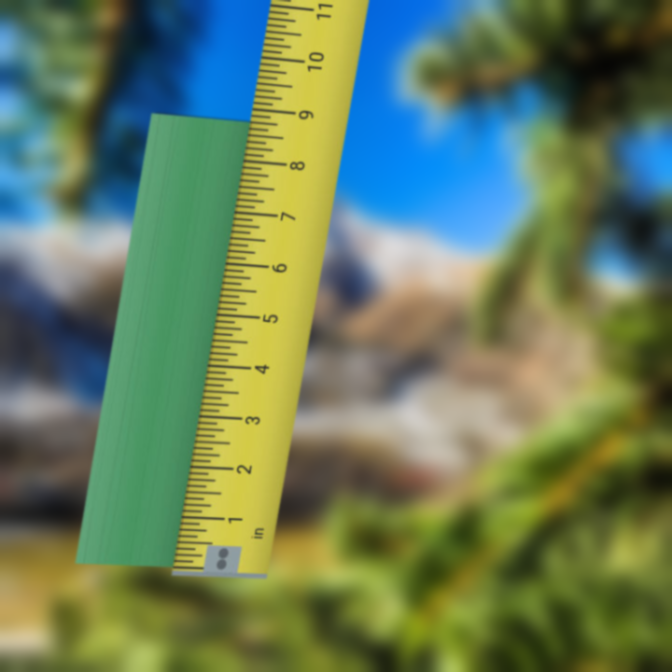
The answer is 8.75 in
